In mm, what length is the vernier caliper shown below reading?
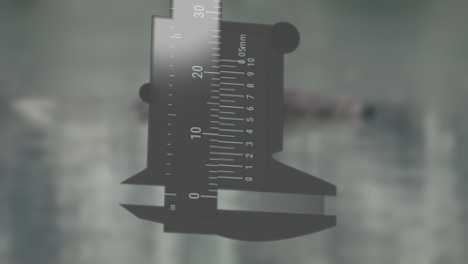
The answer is 3.2 mm
